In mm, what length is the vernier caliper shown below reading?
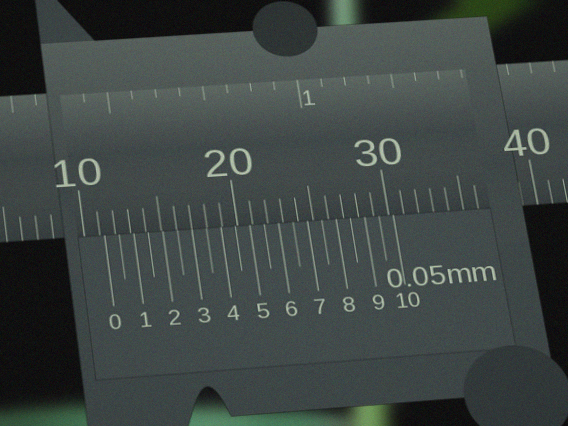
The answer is 11.3 mm
